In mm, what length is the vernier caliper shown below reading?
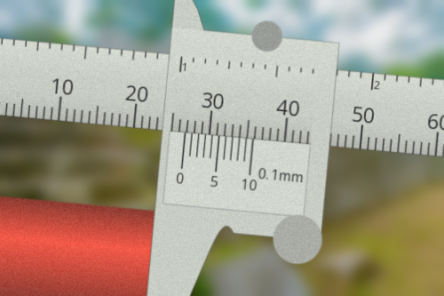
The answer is 26.8 mm
